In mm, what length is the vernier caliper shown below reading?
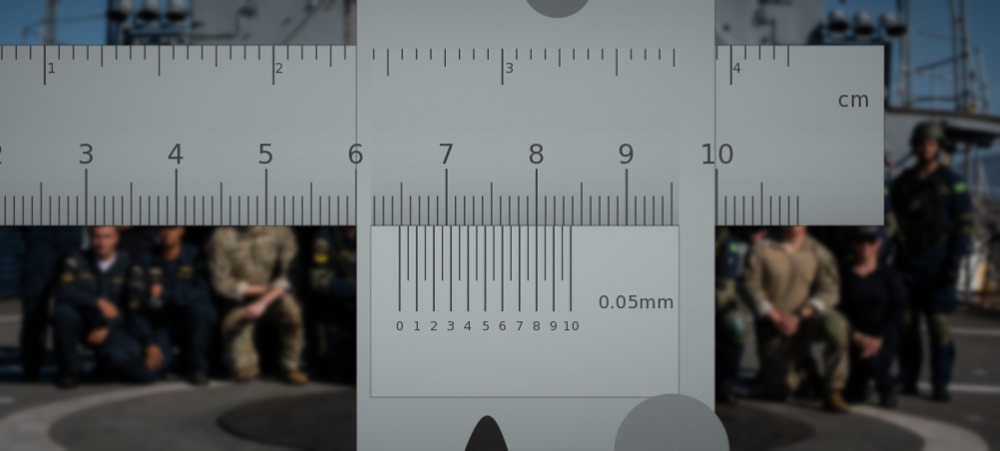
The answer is 64.8 mm
